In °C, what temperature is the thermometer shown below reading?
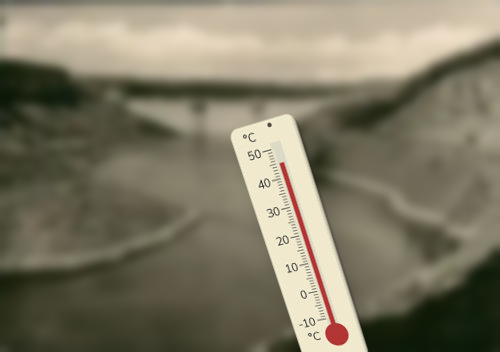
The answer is 45 °C
